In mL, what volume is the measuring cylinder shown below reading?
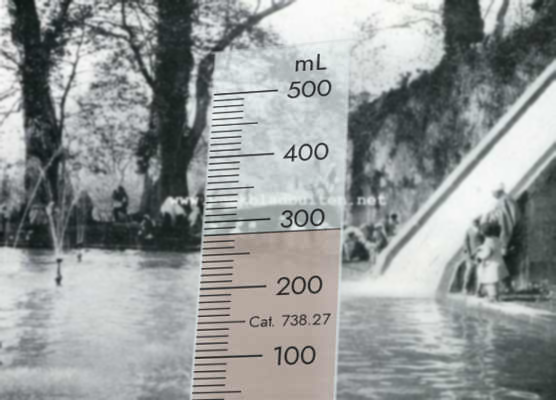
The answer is 280 mL
